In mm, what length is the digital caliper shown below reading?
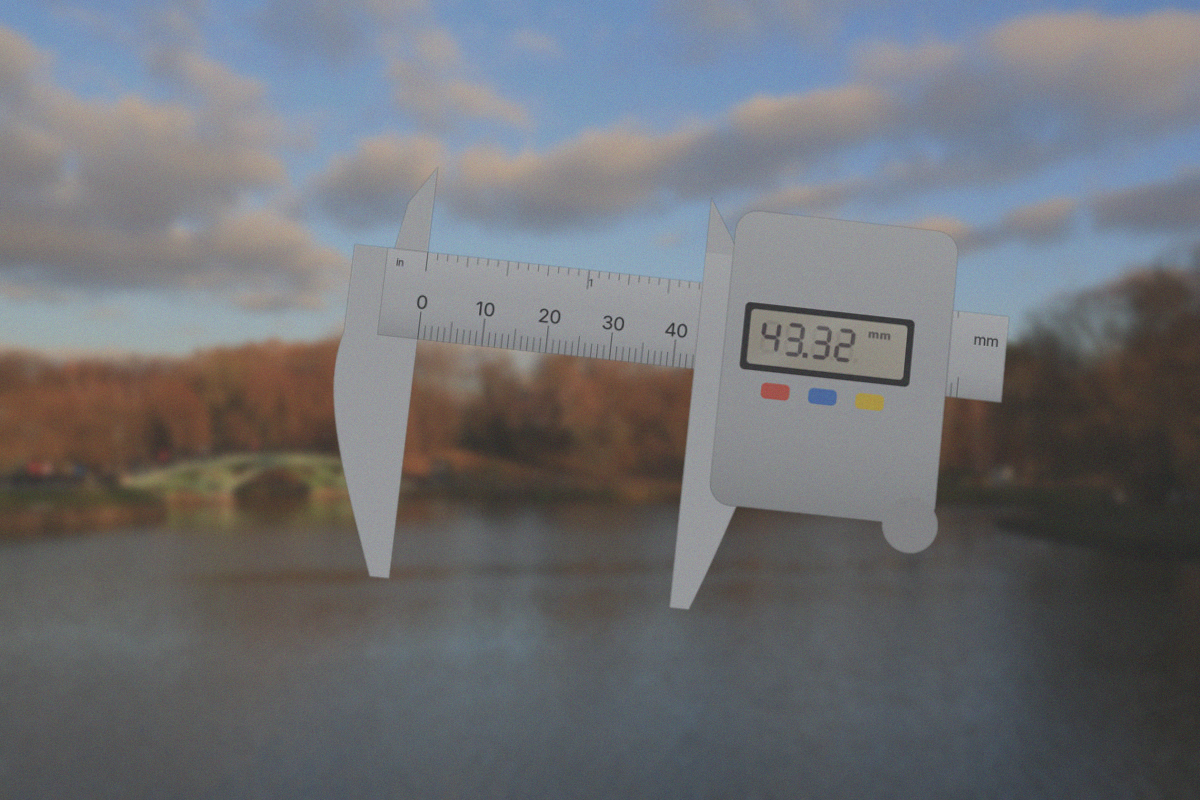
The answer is 43.32 mm
